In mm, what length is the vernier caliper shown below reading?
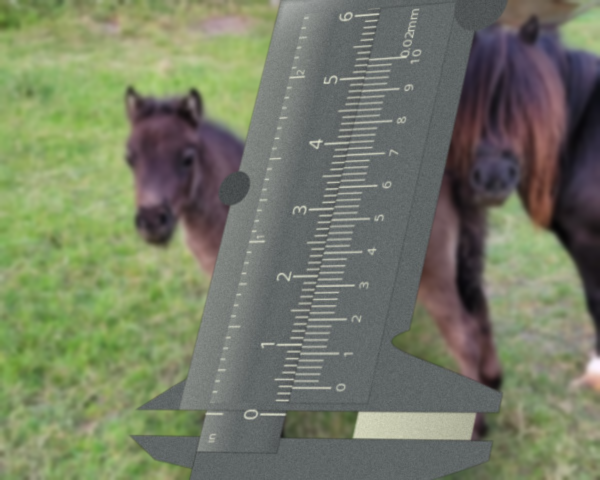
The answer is 3.8 mm
